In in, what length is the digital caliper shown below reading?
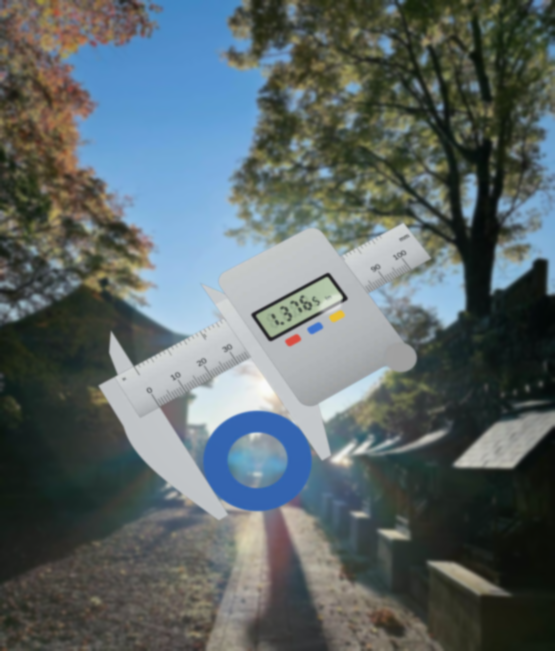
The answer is 1.3765 in
